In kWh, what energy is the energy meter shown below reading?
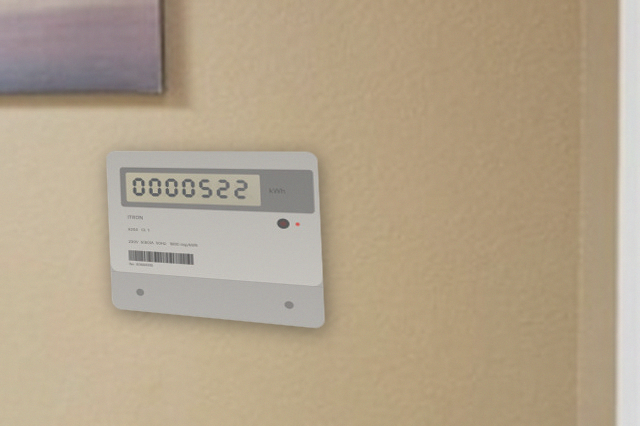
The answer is 522 kWh
